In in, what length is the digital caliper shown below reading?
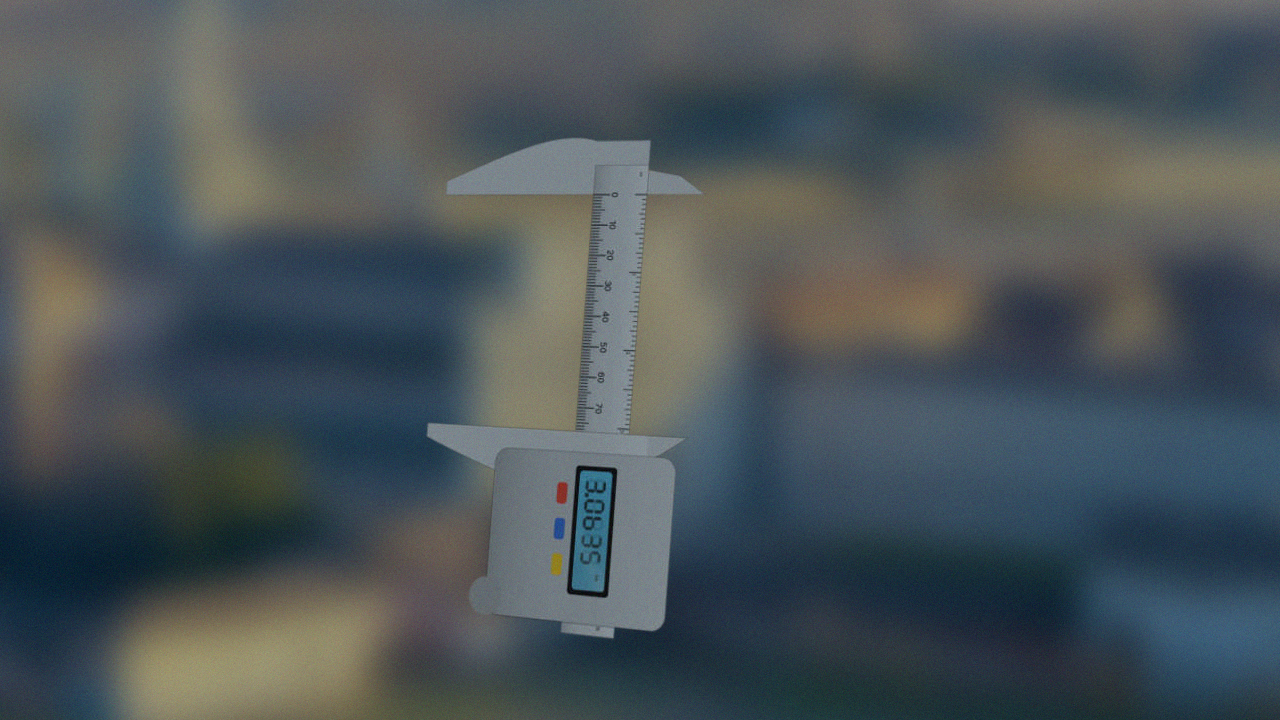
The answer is 3.0635 in
